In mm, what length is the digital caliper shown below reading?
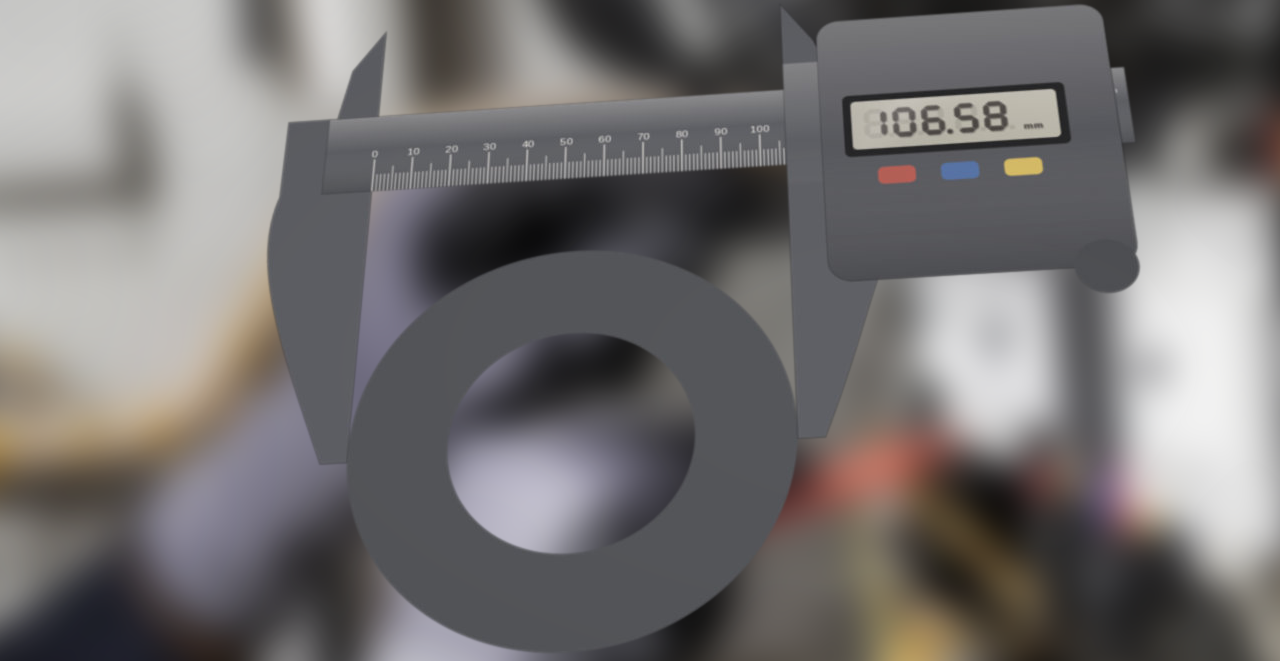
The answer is 106.58 mm
